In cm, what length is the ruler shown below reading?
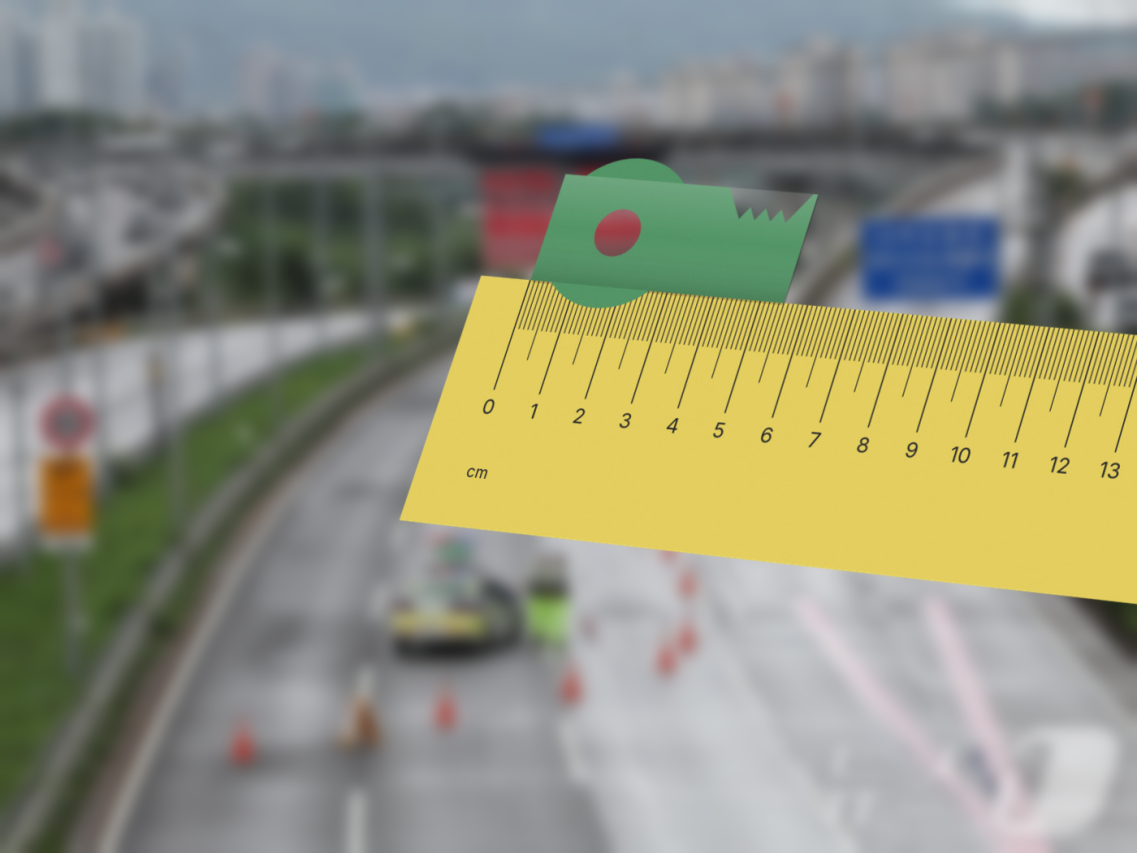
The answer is 5.5 cm
